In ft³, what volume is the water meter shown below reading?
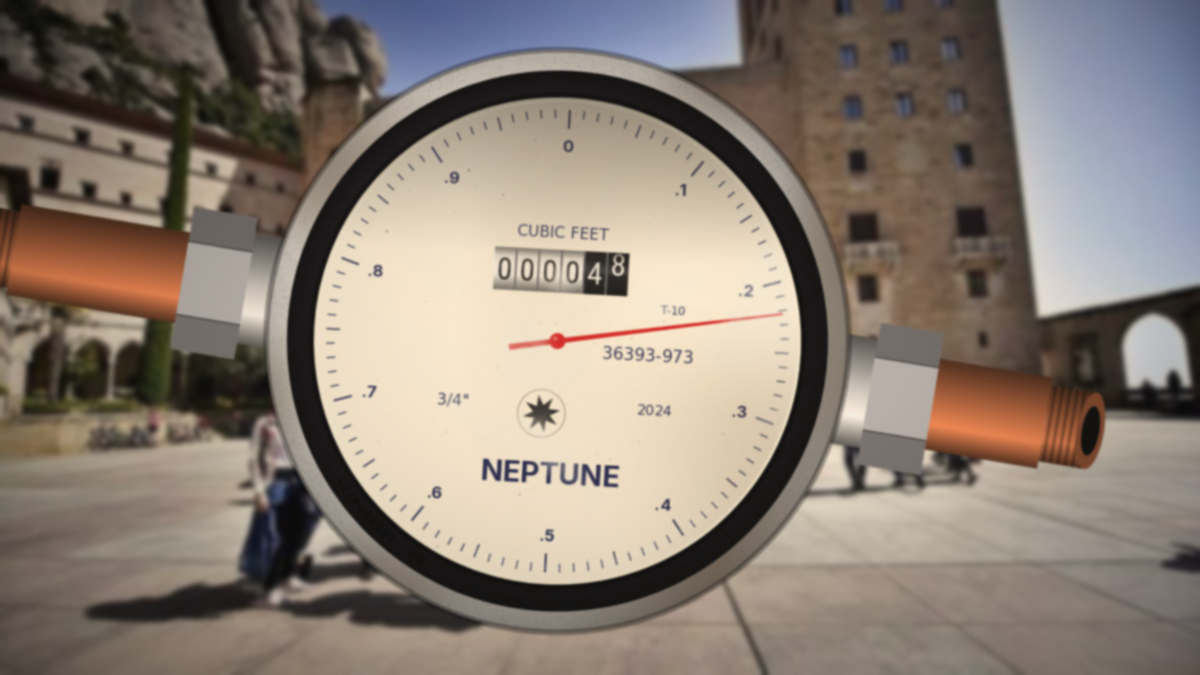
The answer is 48.22 ft³
